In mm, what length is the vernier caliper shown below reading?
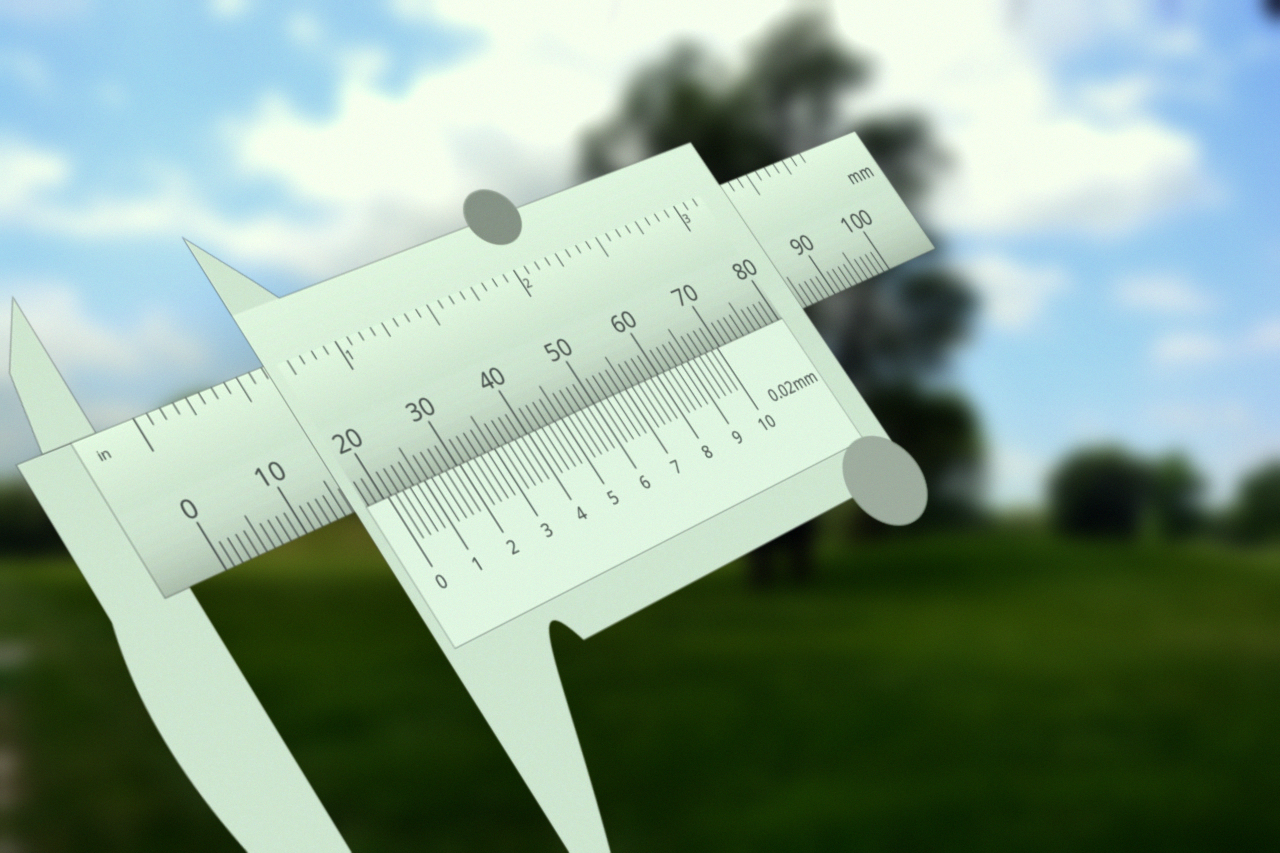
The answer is 20.6 mm
